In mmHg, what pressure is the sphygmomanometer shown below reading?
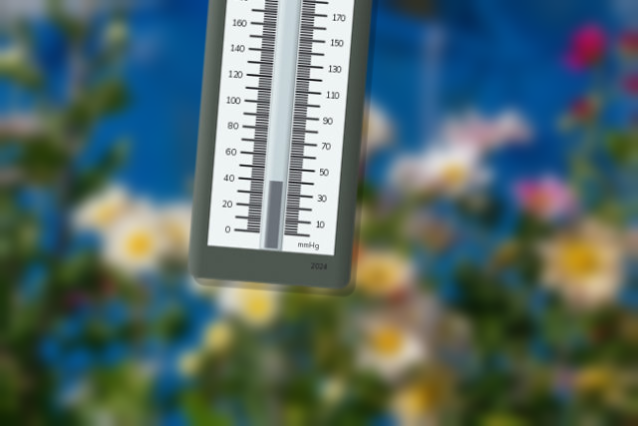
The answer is 40 mmHg
